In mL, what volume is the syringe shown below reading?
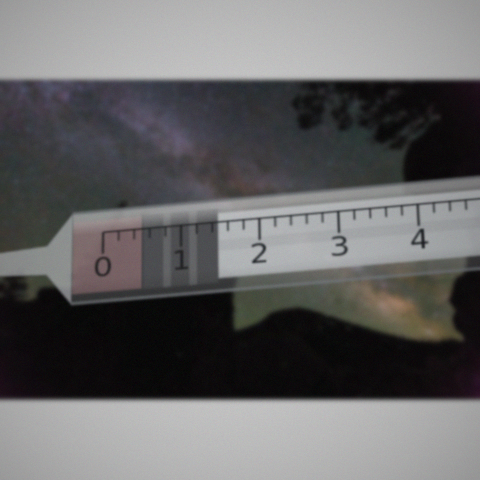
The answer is 0.5 mL
